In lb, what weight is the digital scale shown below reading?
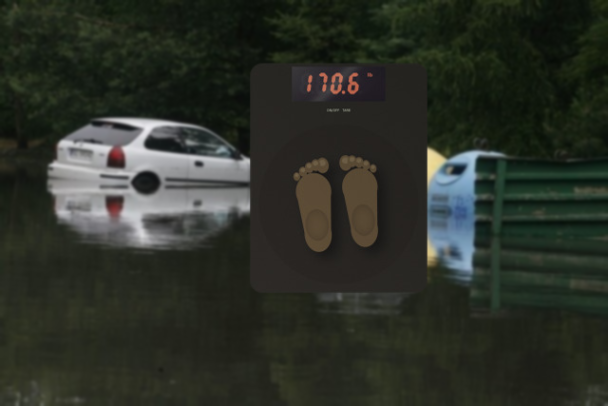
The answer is 170.6 lb
